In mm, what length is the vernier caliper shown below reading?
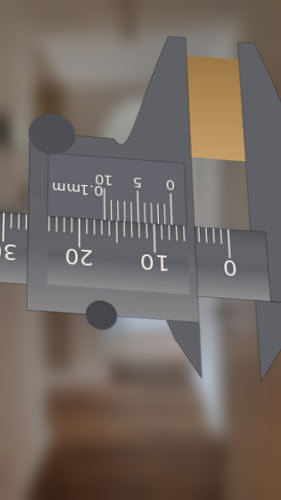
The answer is 7.6 mm
